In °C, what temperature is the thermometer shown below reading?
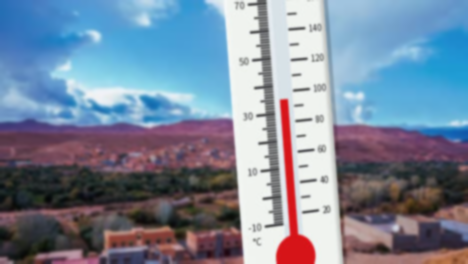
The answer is 35 °C
